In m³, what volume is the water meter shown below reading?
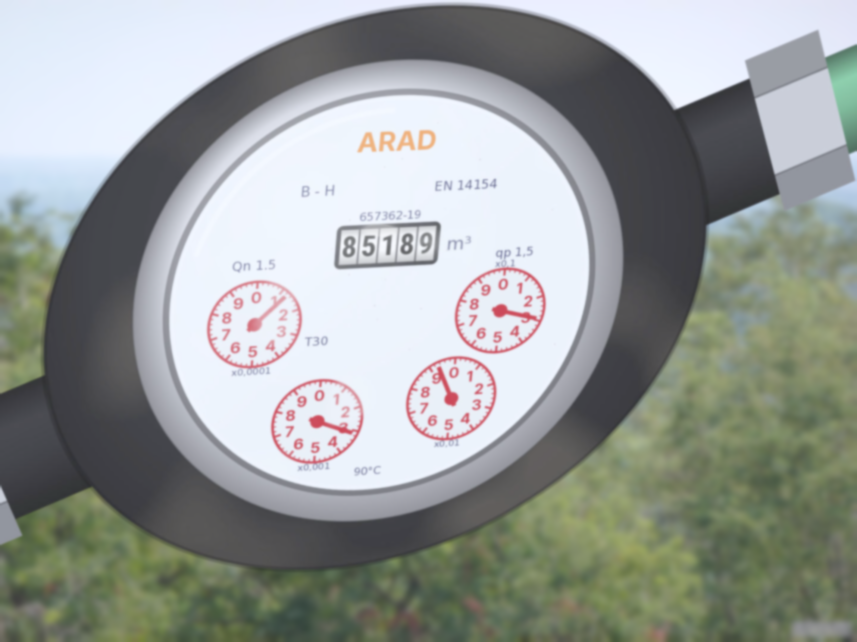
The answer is 85189.2931 m³
